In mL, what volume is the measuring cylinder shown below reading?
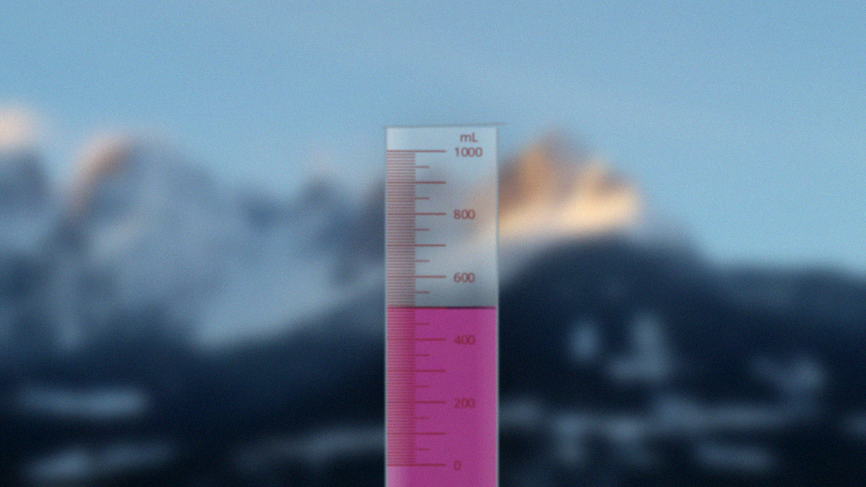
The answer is 500 mL
